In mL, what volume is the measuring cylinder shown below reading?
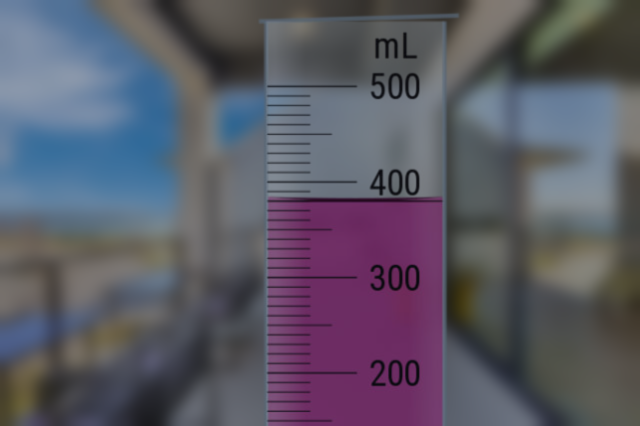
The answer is 380 mL
